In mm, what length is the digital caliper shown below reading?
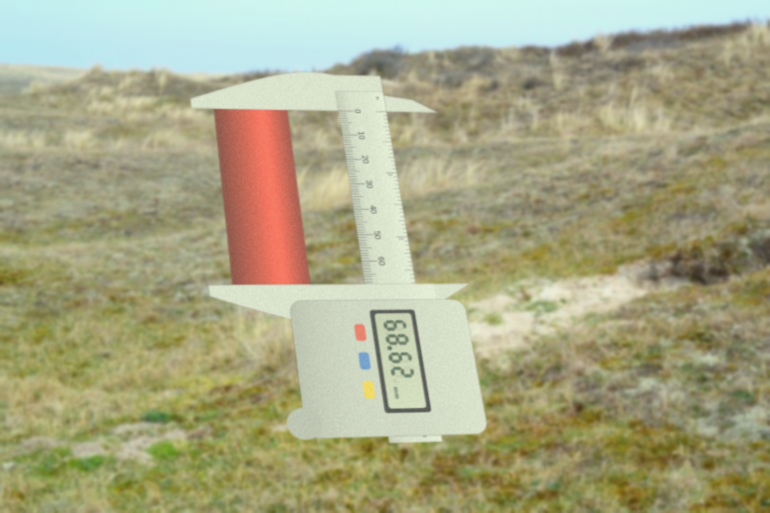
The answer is 68.62 mm
